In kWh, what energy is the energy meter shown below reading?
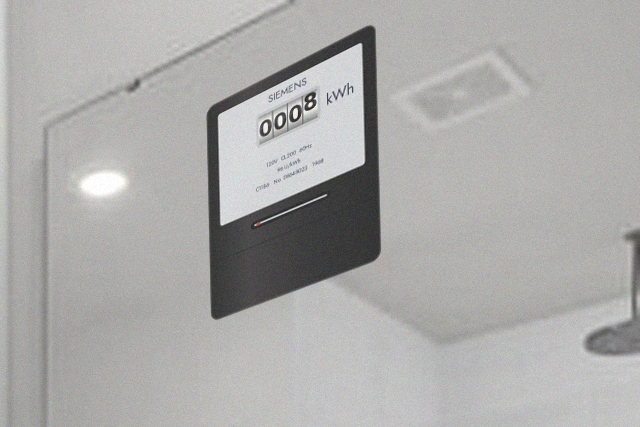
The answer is 8 kWh
